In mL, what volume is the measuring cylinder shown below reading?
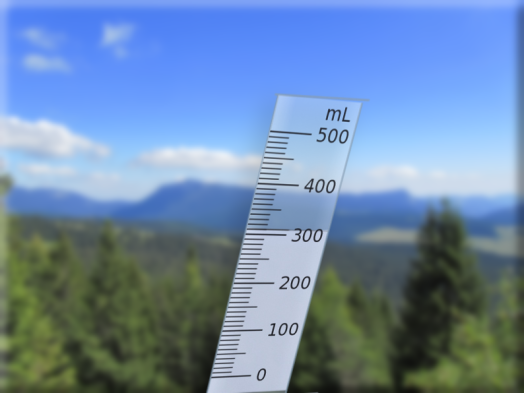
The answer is 310 mL
